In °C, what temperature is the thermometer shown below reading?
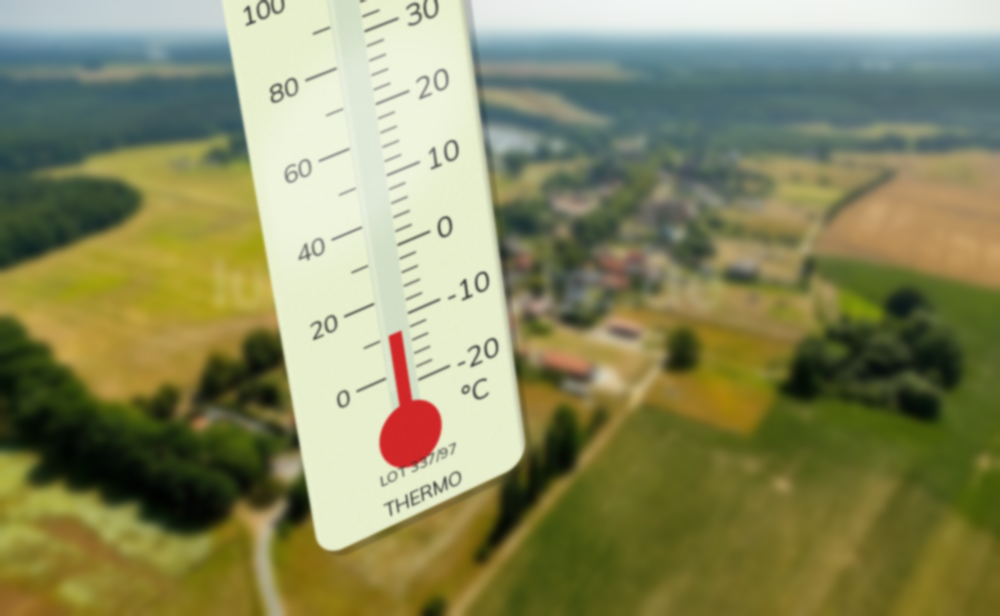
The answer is -12 °C
